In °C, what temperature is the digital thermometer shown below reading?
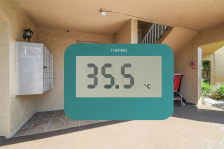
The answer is 35.5 °C
